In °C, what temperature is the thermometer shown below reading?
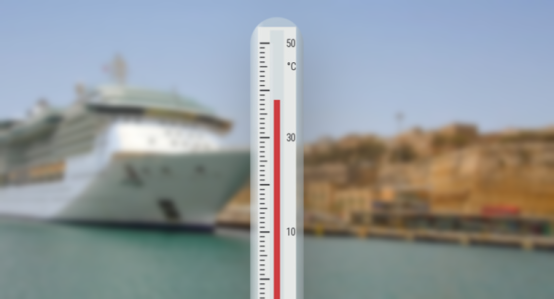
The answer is 38 °C
